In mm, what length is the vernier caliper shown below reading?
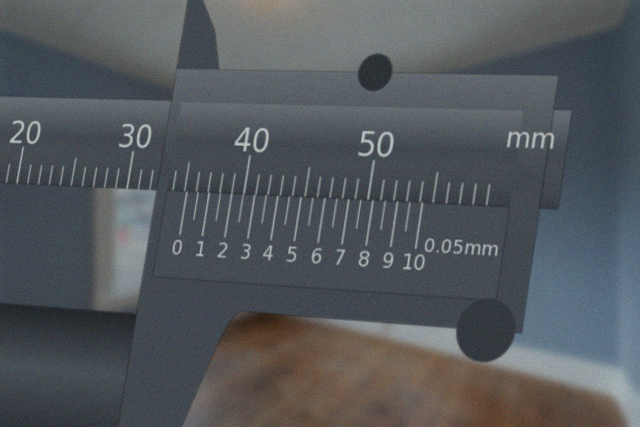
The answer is 35.2 mm
